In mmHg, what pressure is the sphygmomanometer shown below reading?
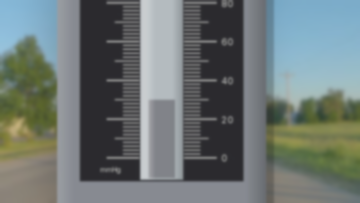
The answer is 30 mmHg
